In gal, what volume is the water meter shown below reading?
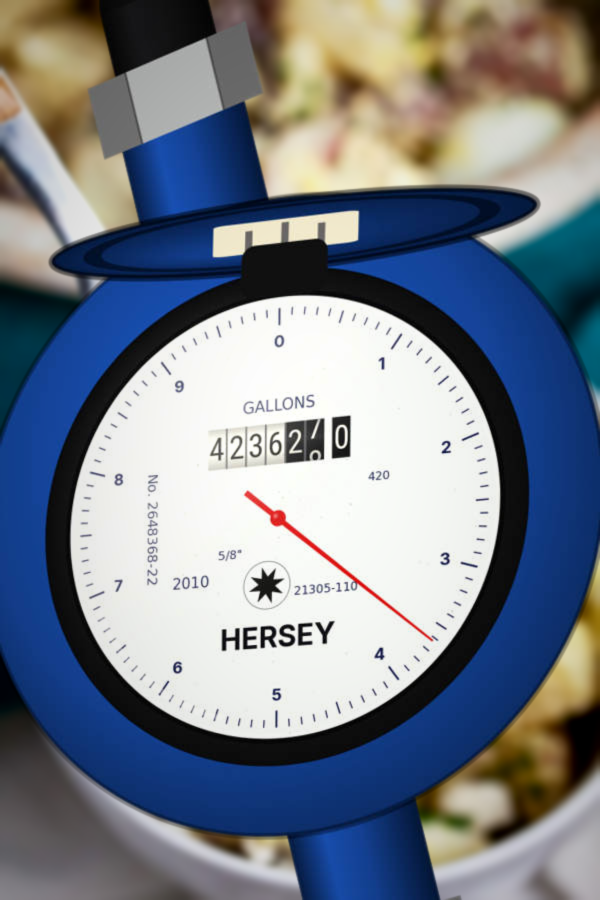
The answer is 4236273.6 gal
